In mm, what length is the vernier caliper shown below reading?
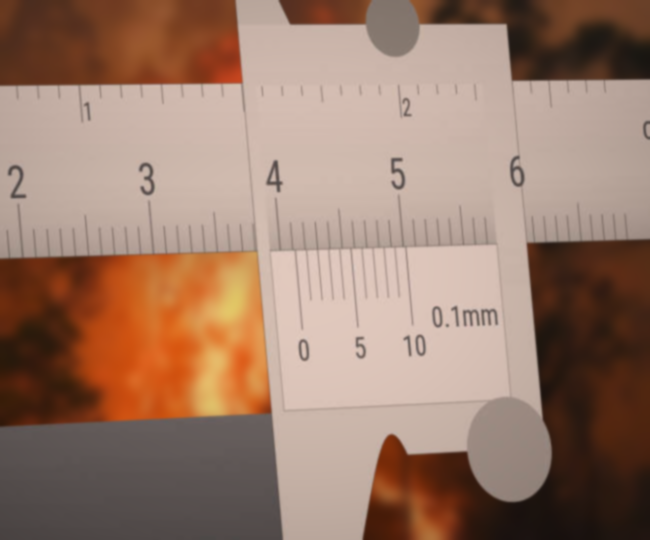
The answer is 41.2 mm
